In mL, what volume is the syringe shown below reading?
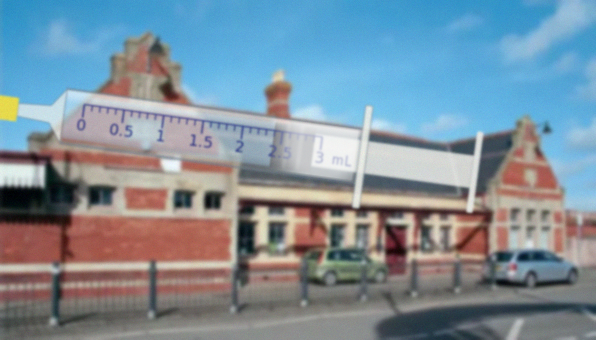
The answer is 2.4 mL
